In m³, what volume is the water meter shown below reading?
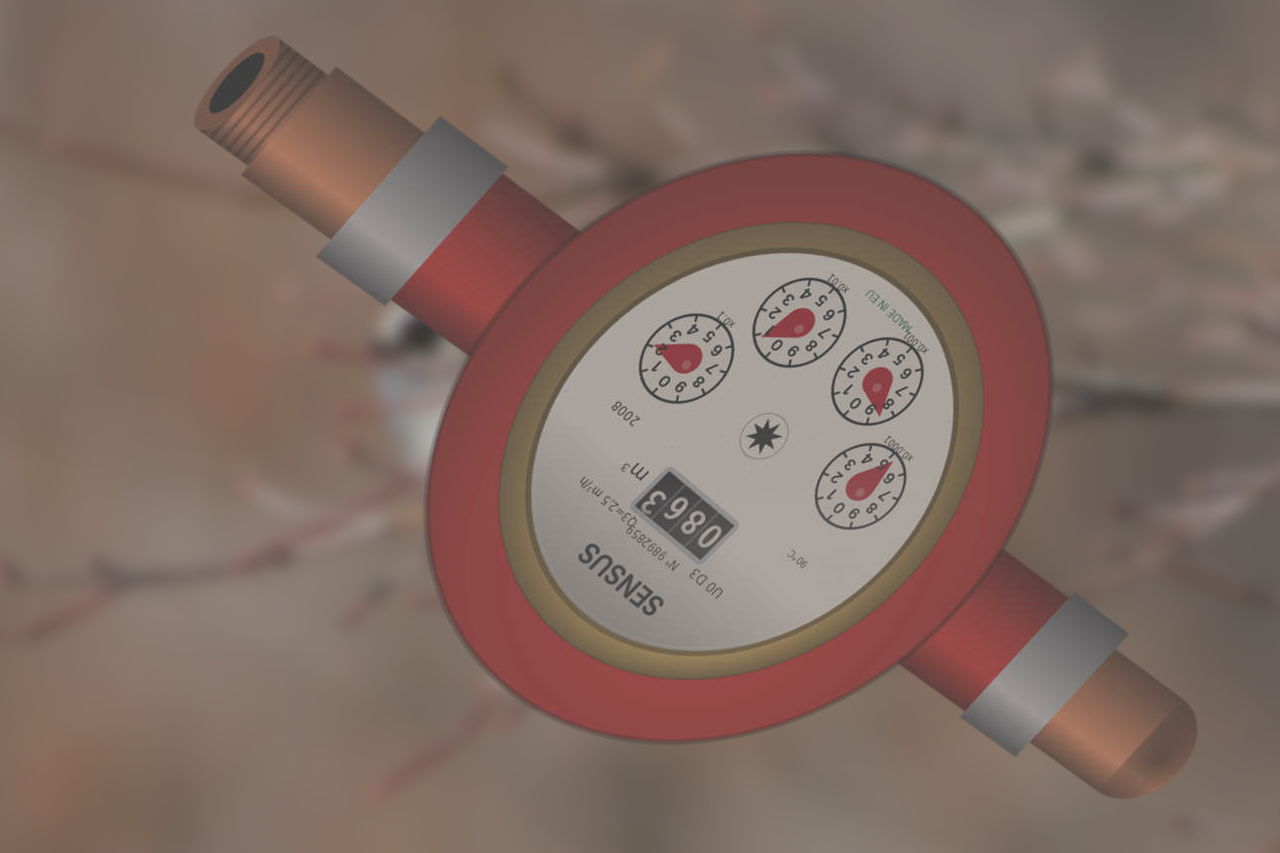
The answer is 863.2085 m³
